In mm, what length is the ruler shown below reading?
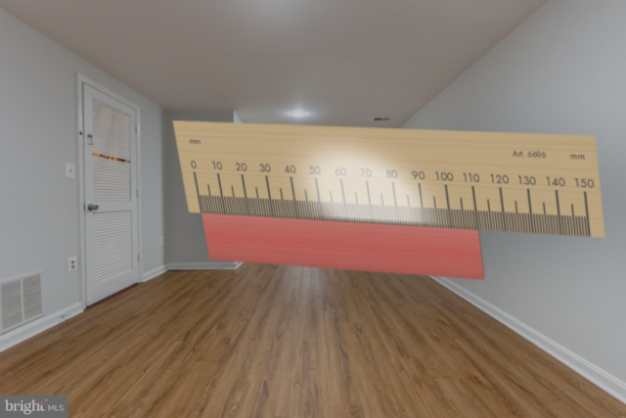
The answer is 110 mm
